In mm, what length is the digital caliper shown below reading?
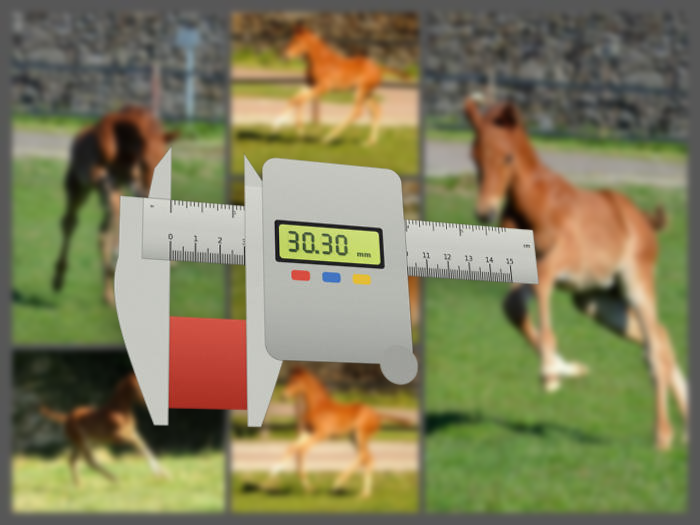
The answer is 30.30 mm
